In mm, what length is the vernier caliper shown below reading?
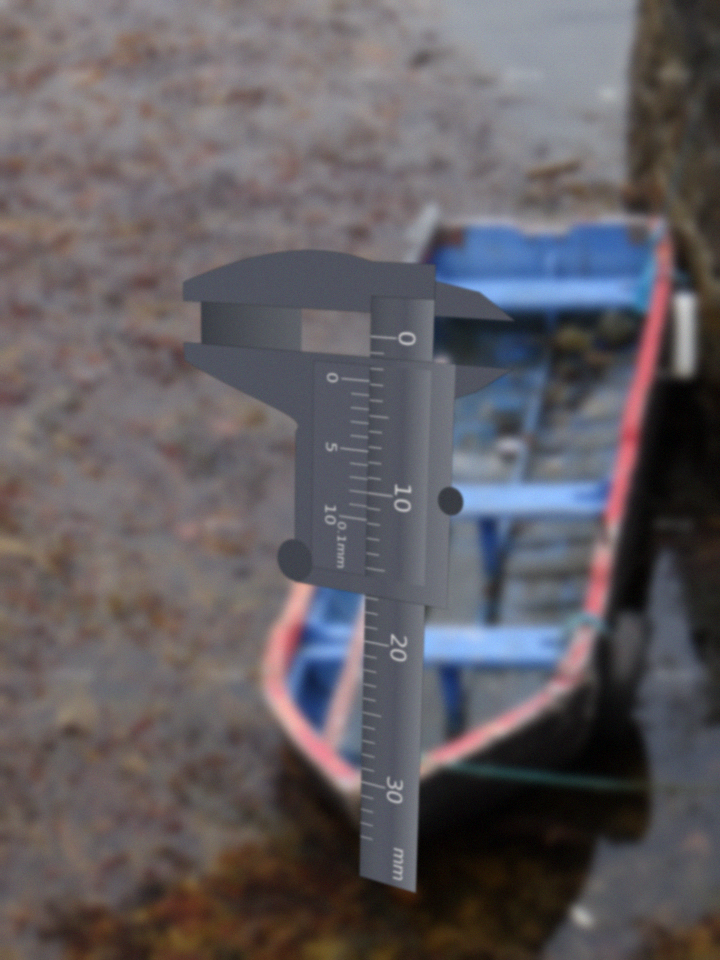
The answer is 2.8 mm
